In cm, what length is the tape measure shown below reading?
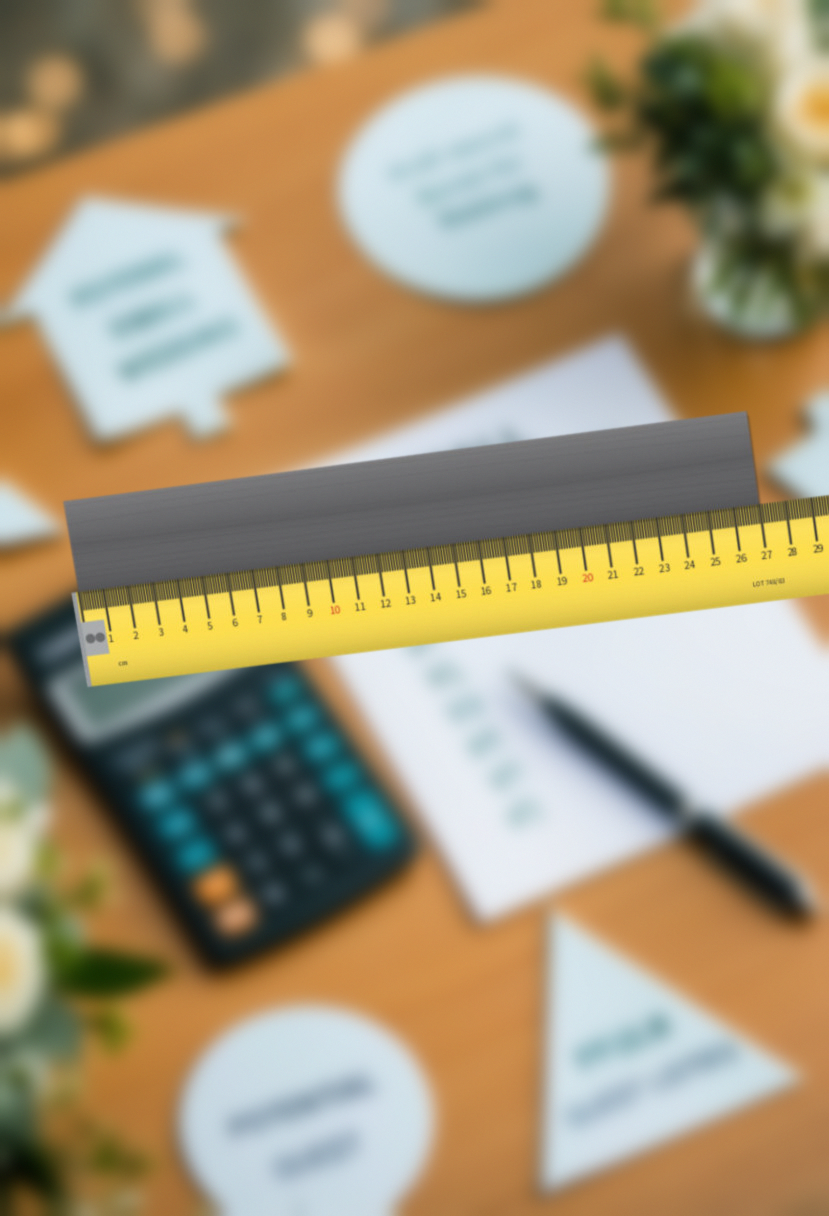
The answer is 27 cm
